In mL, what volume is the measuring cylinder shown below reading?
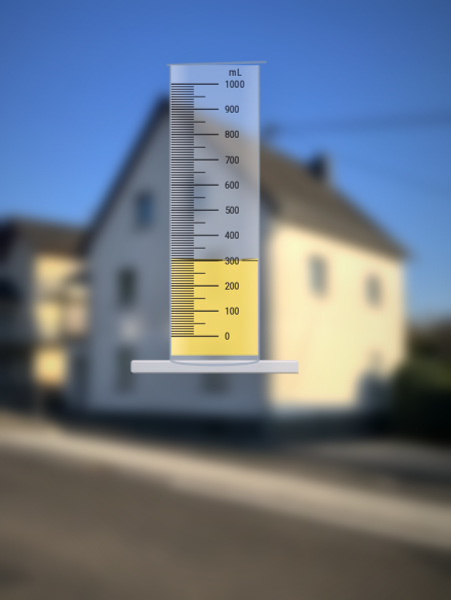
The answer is 300 mL
